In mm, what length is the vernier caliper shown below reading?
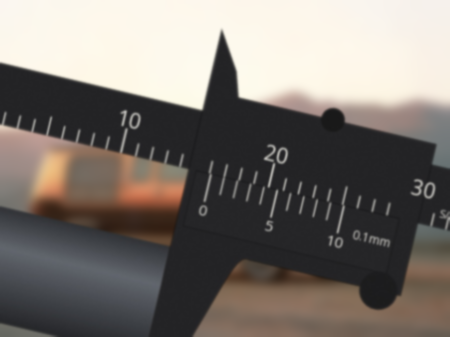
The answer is 16.1 mm
